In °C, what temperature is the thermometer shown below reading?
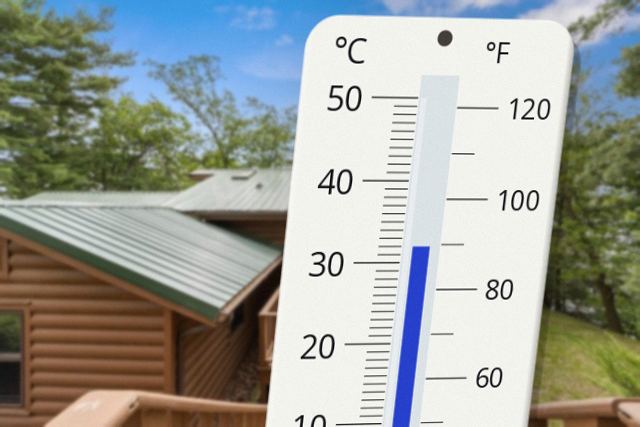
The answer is 32 °C
